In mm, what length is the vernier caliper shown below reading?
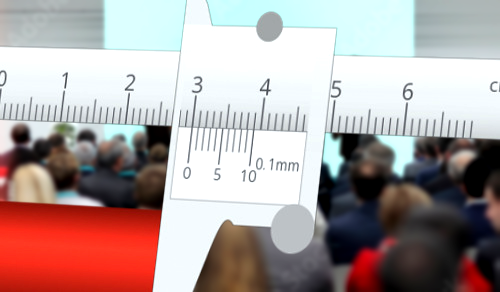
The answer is 30.0 mm
